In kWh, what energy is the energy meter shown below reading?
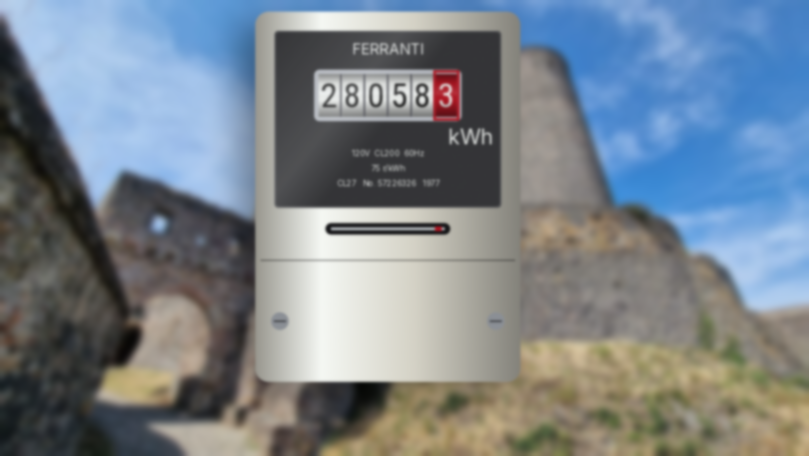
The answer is 28058.3 kWh
